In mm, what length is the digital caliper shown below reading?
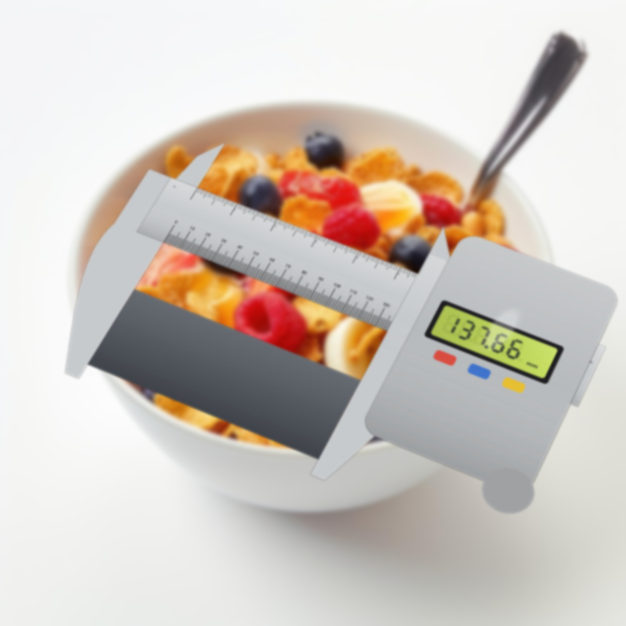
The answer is 137.66 mm
